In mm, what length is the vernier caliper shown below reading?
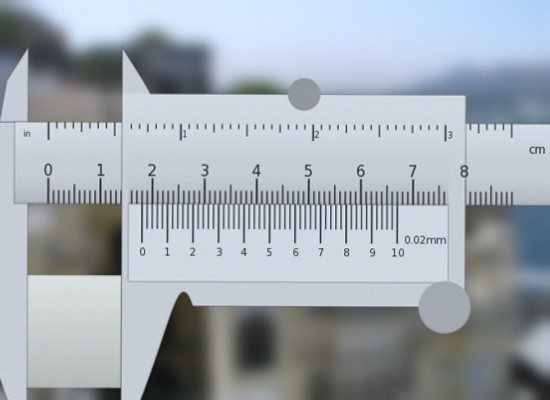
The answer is 18.0 mm
